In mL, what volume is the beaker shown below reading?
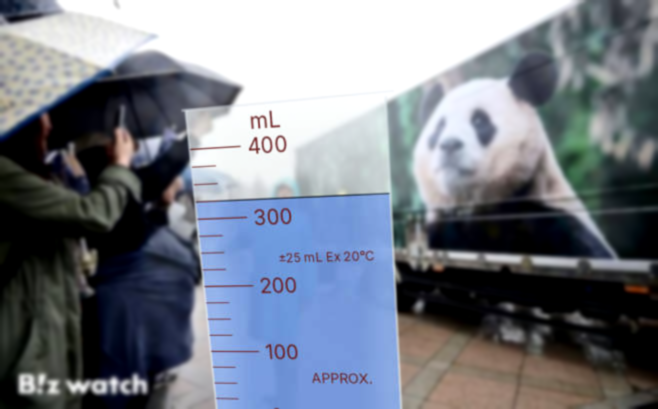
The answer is 325 mL
